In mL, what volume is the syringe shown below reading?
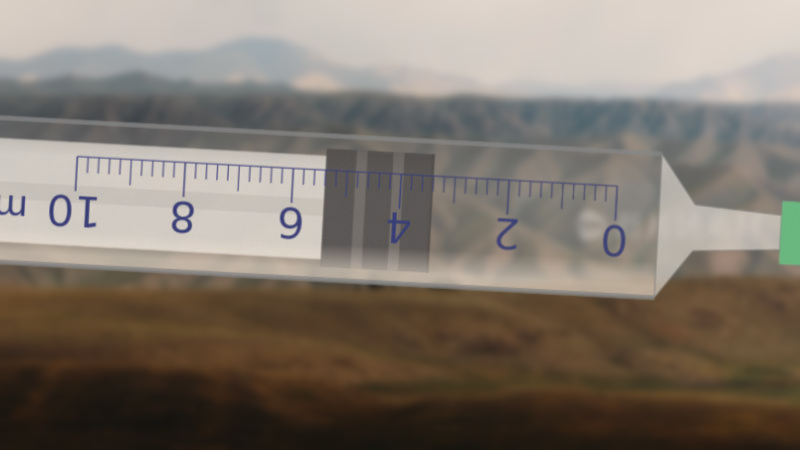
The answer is 3.4 mL
